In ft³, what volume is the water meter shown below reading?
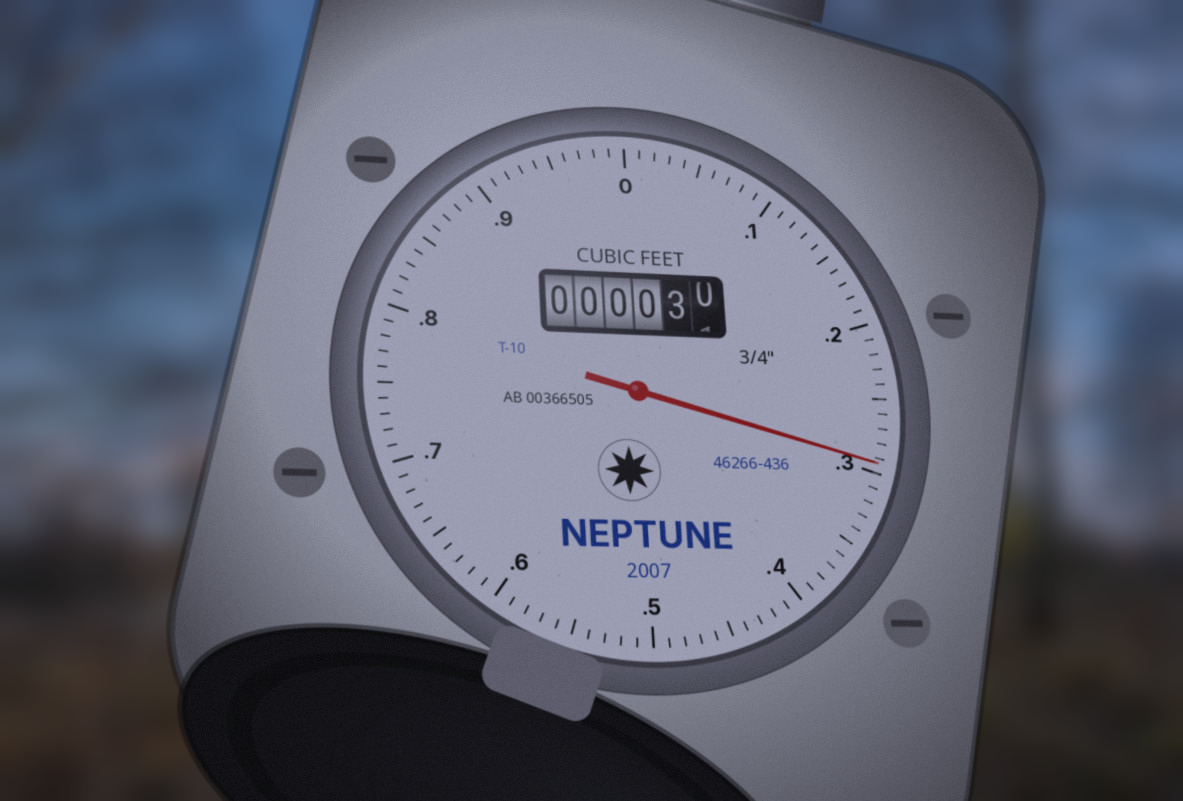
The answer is 30.29 ft³
